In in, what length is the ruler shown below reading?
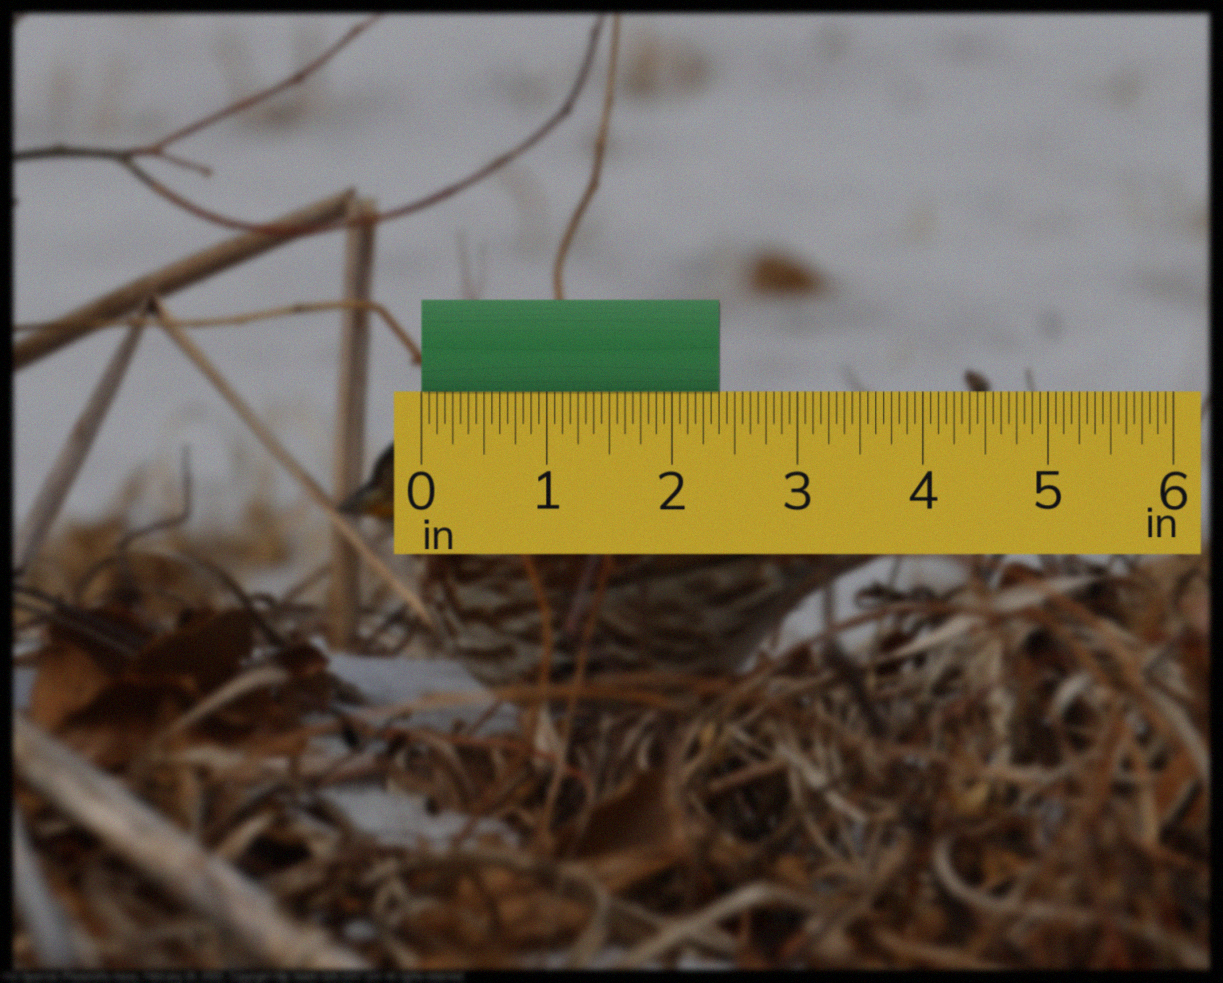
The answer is 2.375 in
